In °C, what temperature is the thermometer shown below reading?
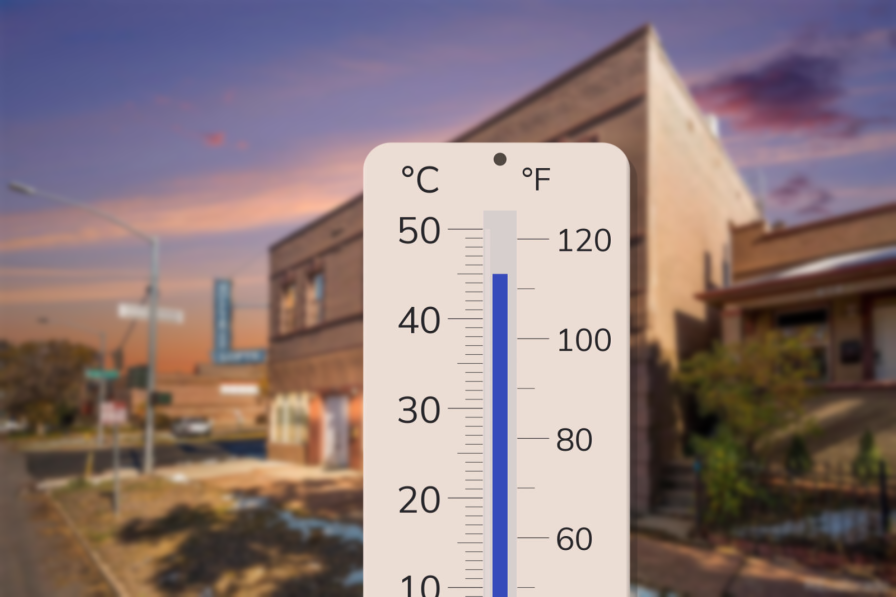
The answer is 45 °C
